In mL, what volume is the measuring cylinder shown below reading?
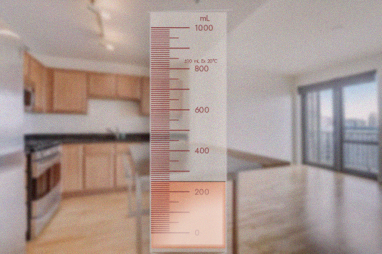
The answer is 250 mL
